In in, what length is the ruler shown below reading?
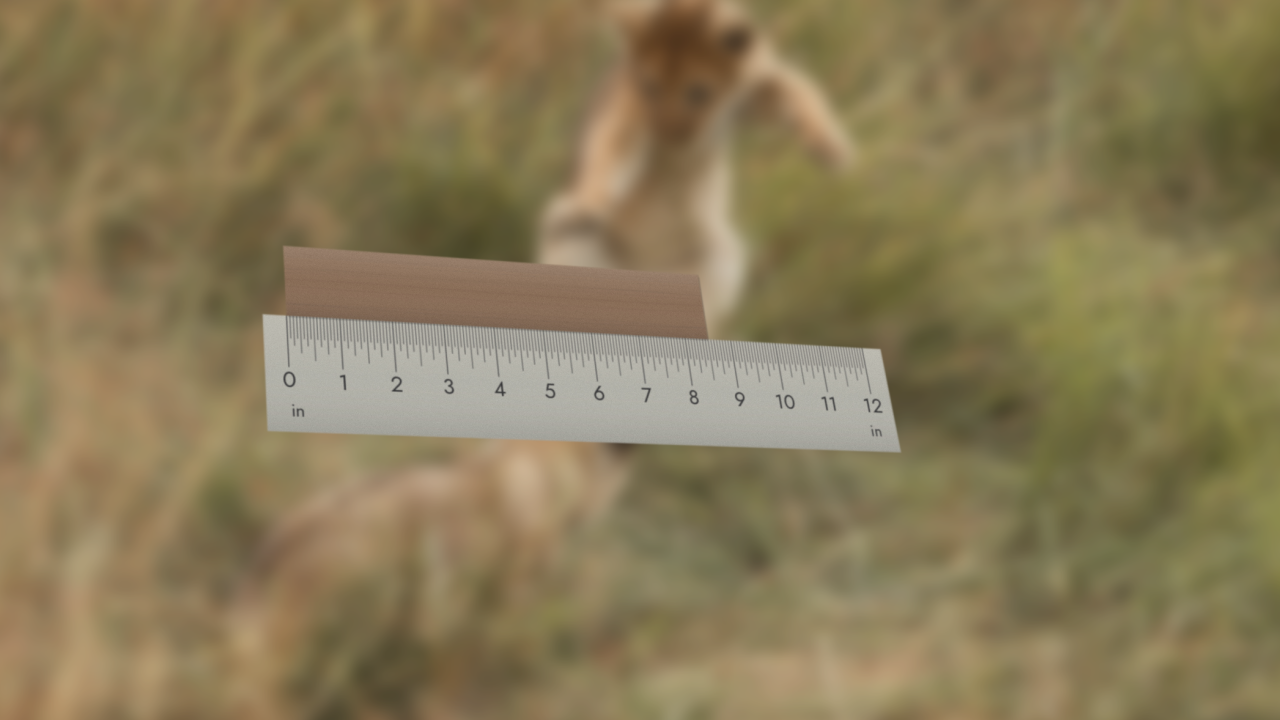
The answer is 8.5 in
